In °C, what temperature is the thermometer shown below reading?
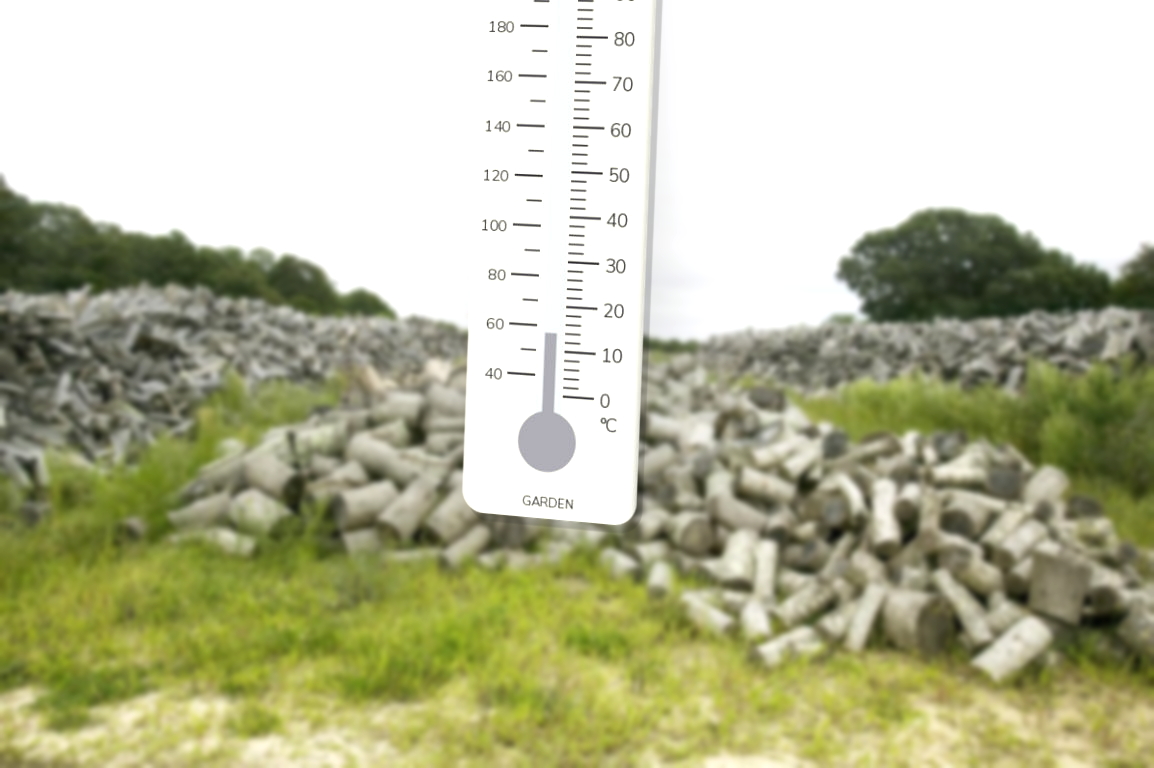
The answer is 14 °C
